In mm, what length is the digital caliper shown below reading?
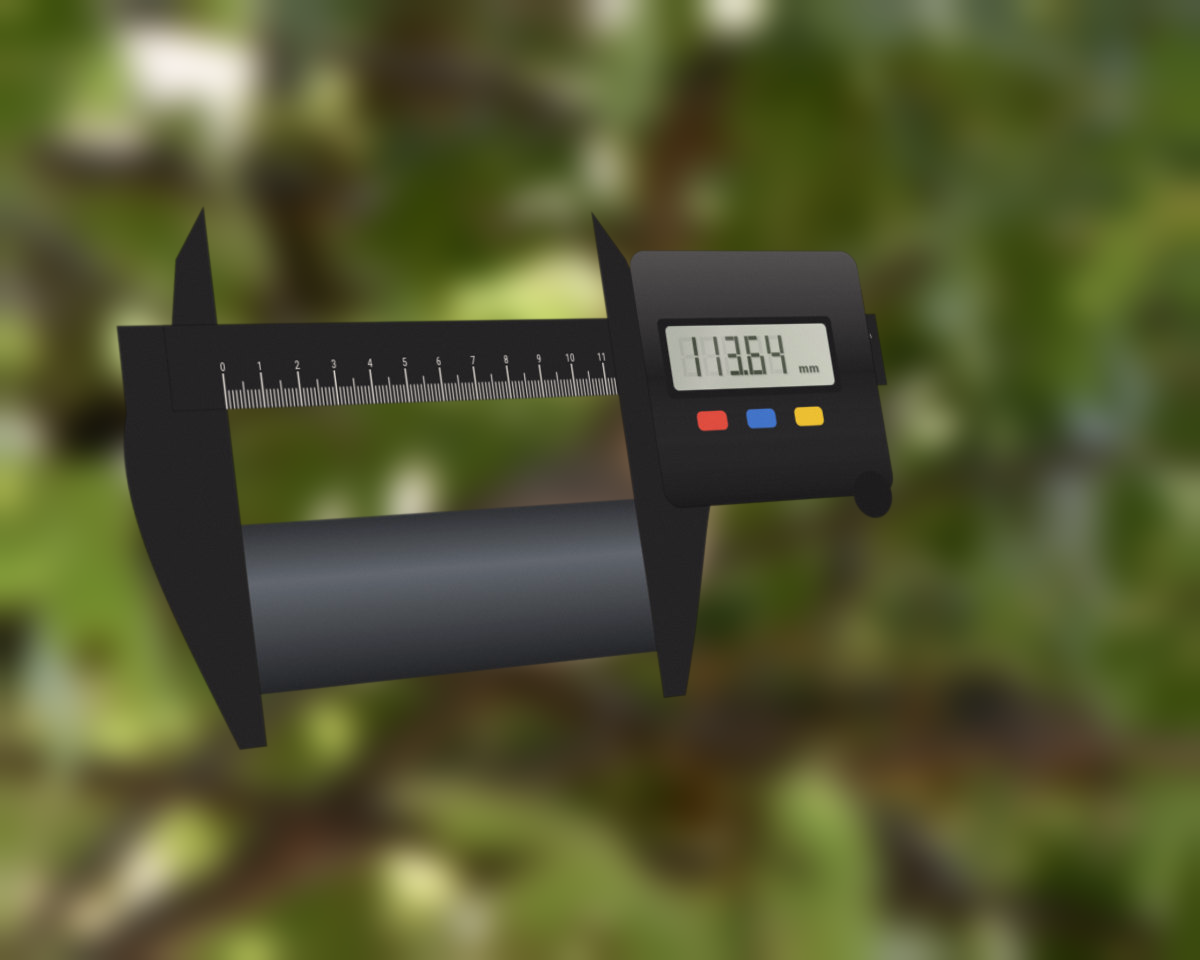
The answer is 113.64 mm
